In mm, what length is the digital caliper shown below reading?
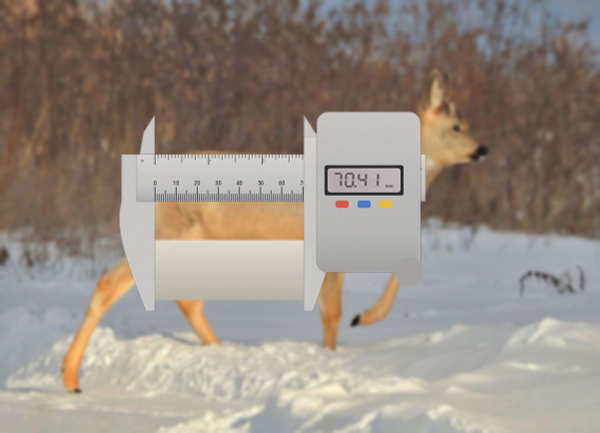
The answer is 70.41 mm
